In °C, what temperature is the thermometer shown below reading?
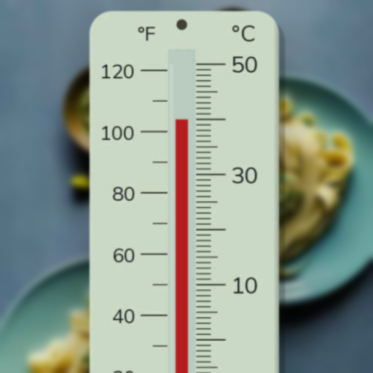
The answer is 40 °C
